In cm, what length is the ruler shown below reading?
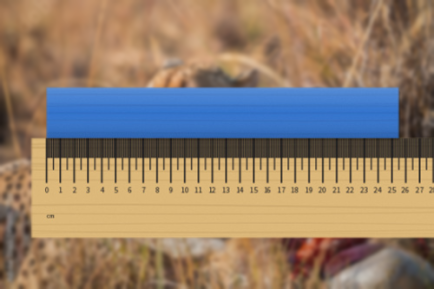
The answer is 25.5 cm
